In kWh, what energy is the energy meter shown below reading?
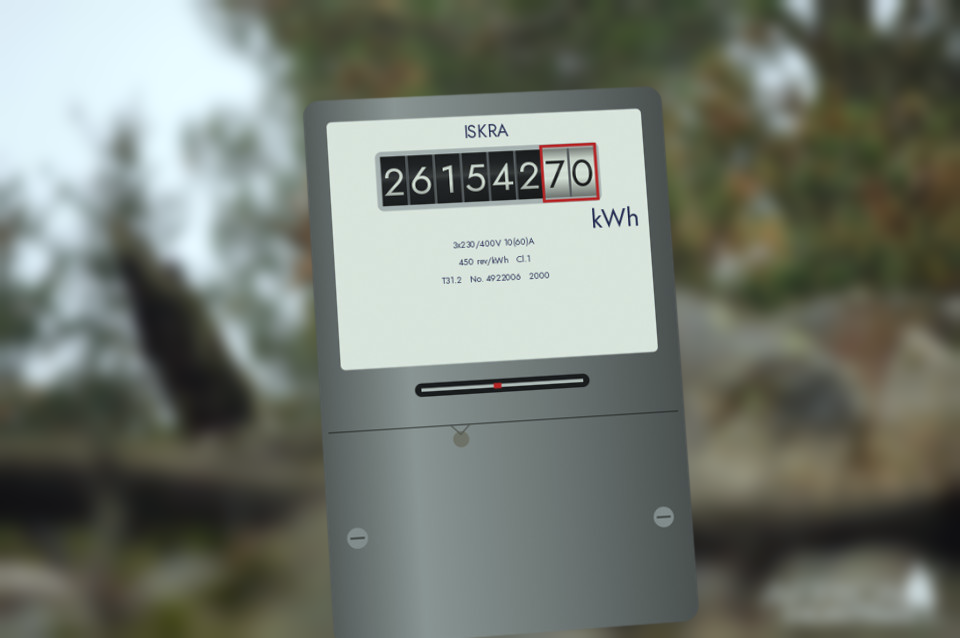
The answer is 261542.70 kWh
